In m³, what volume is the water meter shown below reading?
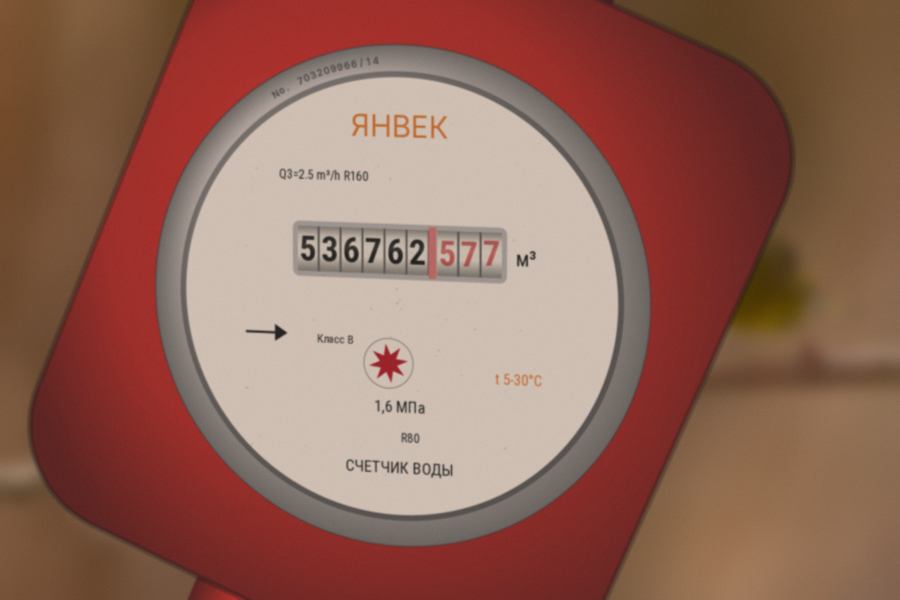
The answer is 536762.577 m³
